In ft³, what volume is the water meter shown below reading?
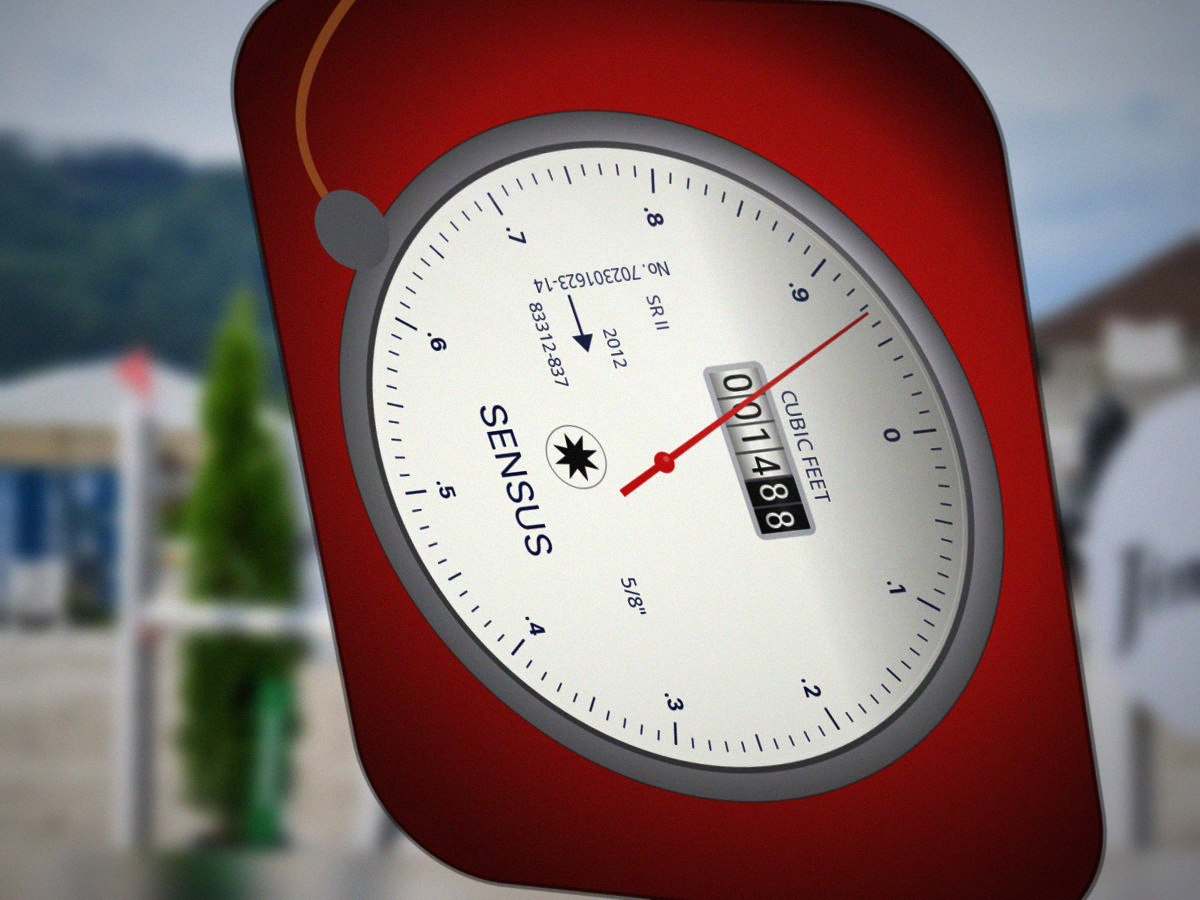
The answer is 1487.93 ft³
